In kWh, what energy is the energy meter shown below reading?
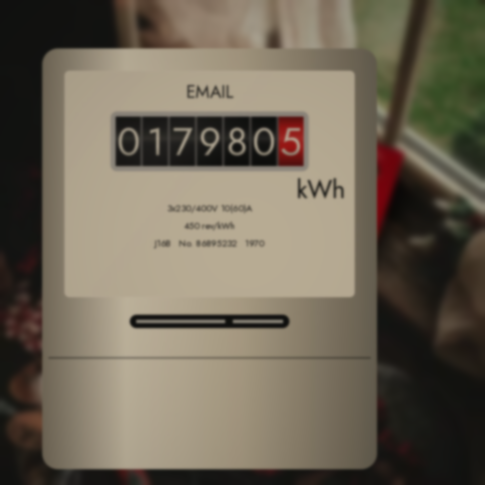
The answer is 17980.5 kWh
